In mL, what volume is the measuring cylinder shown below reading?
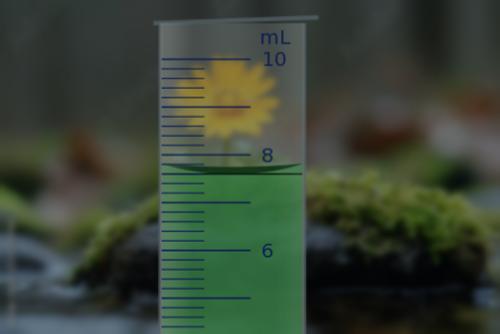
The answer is 7.6 mL
